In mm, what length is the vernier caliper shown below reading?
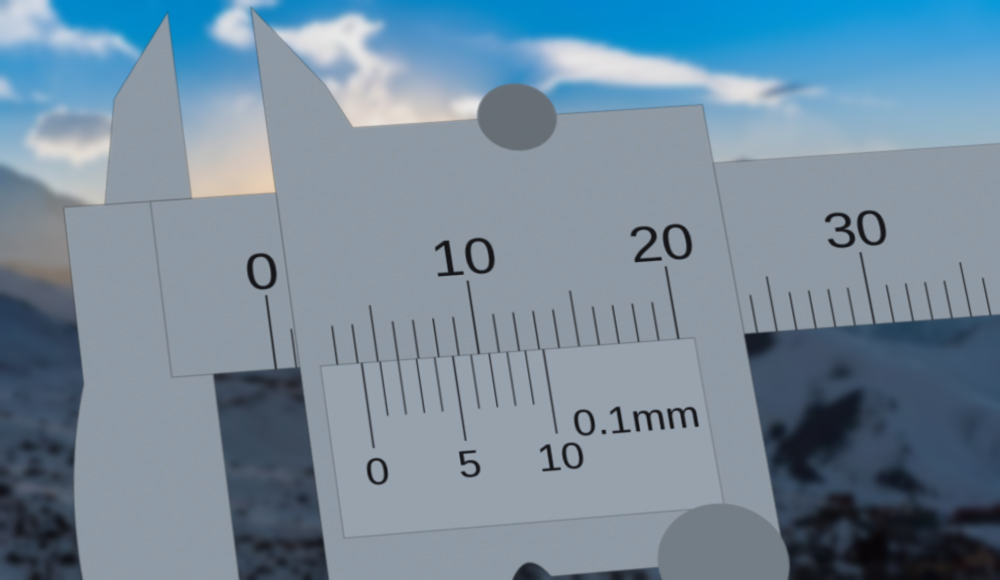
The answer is 4.2 mm
